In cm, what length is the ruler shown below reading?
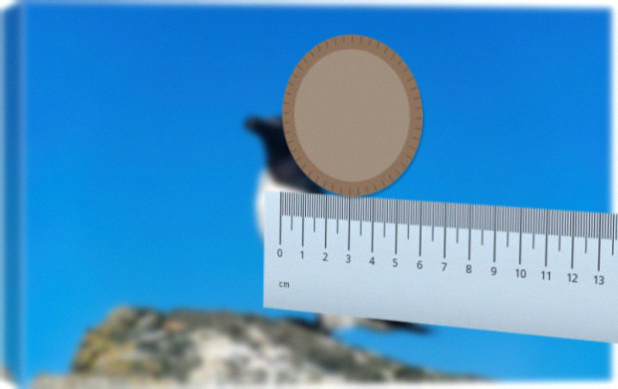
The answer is 6 cm
